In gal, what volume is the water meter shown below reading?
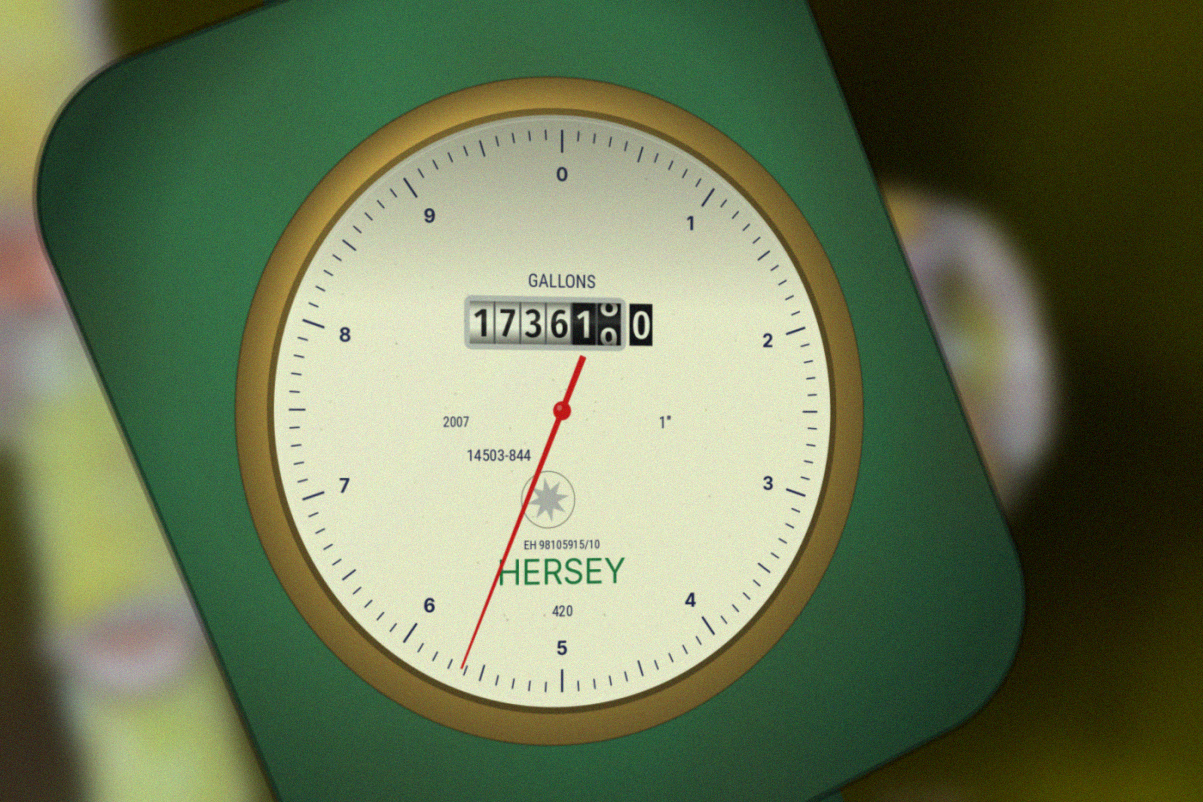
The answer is 1736185.6 gal
